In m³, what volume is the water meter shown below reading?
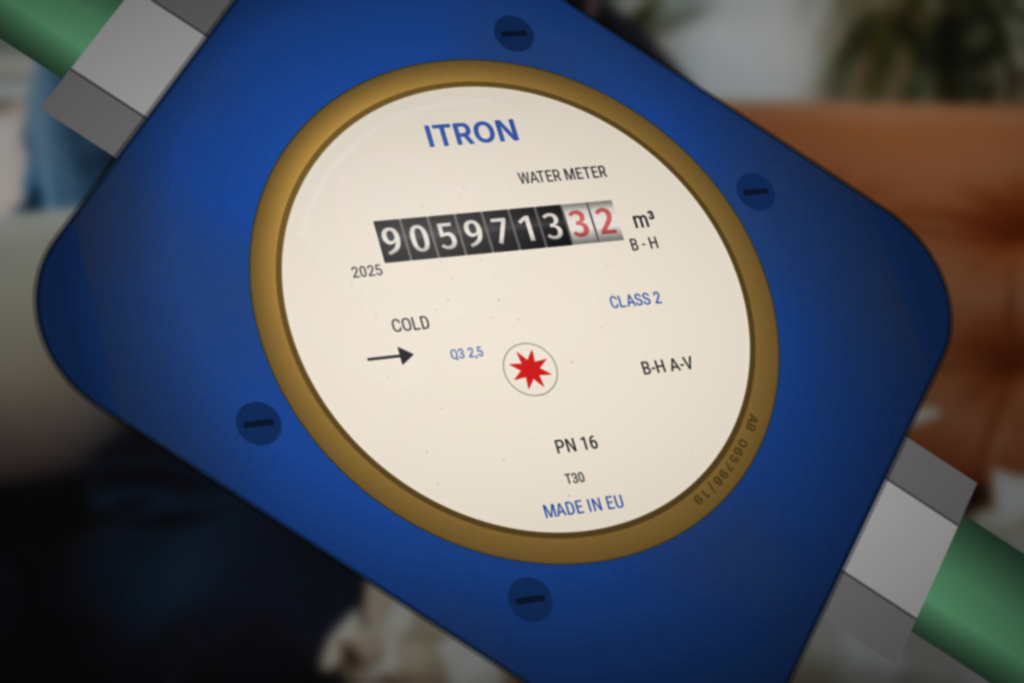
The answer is 9059713.32 m³
